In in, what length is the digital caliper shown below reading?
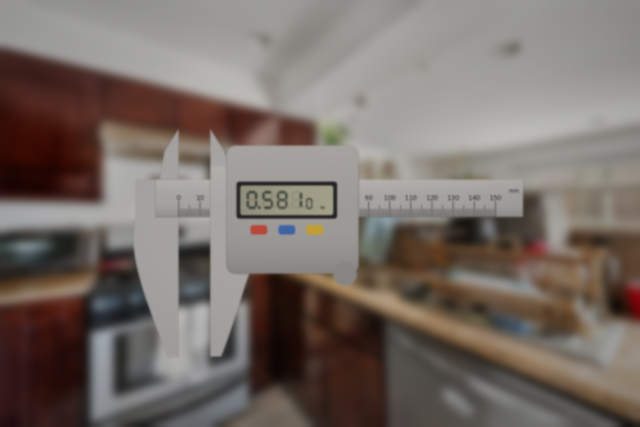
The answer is 0.5810 in
